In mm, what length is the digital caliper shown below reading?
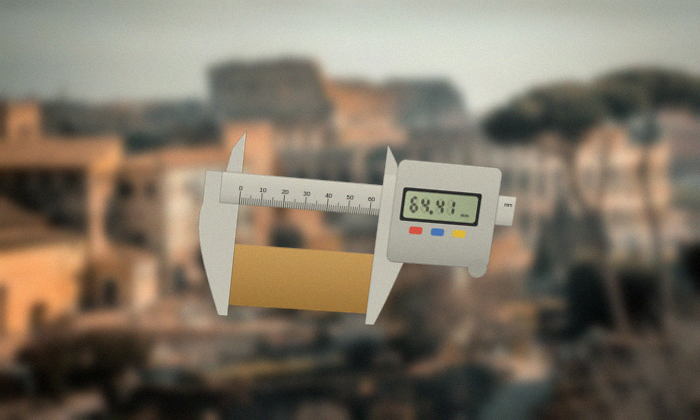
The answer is 64.41 mm
